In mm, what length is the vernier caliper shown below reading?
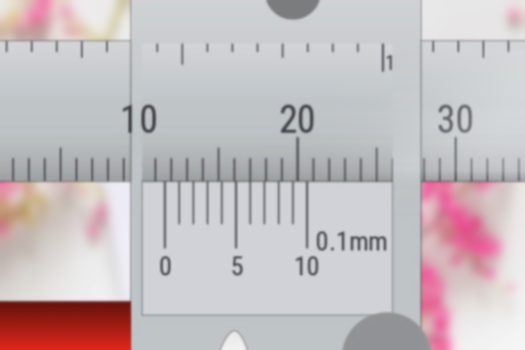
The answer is 11.6 mm
